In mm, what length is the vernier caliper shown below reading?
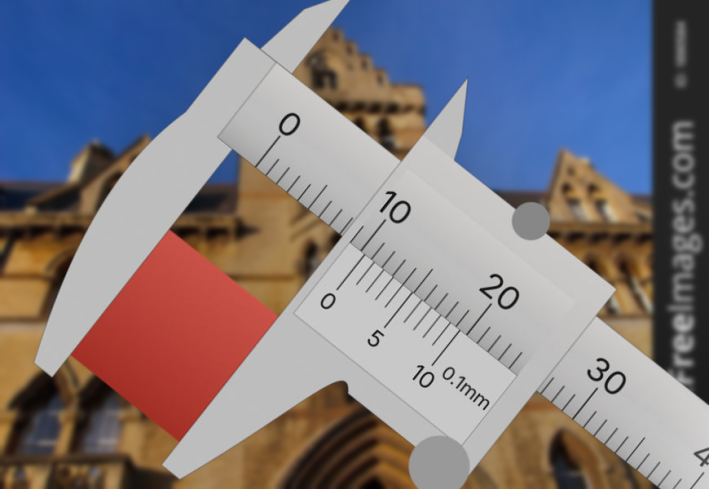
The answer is 10.4 mm
